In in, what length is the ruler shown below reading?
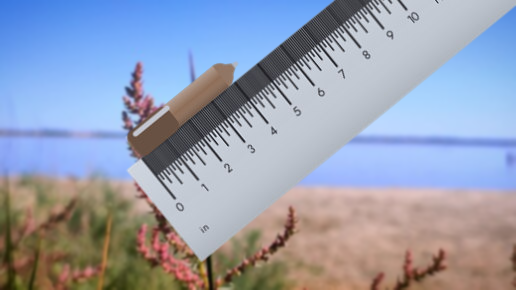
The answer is 4.5 in
